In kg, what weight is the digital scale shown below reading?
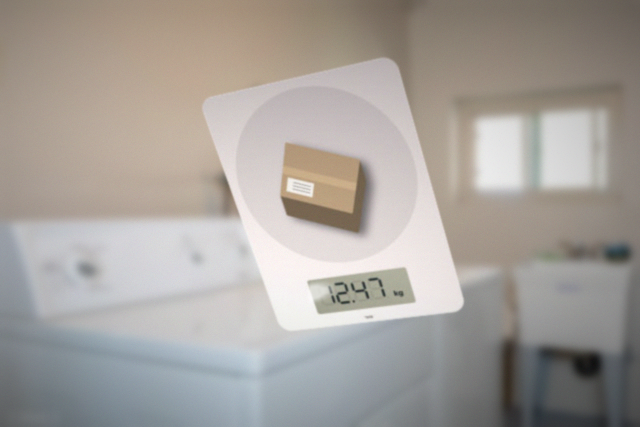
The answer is 12.47 kg
